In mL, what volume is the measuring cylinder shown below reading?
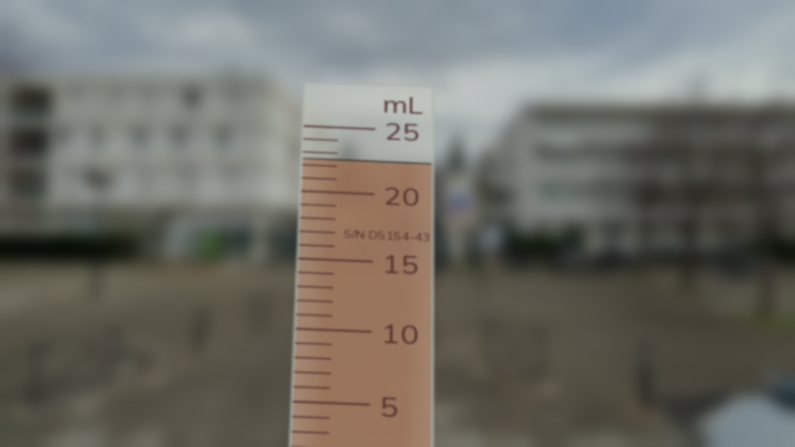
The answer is 22.5 mL
